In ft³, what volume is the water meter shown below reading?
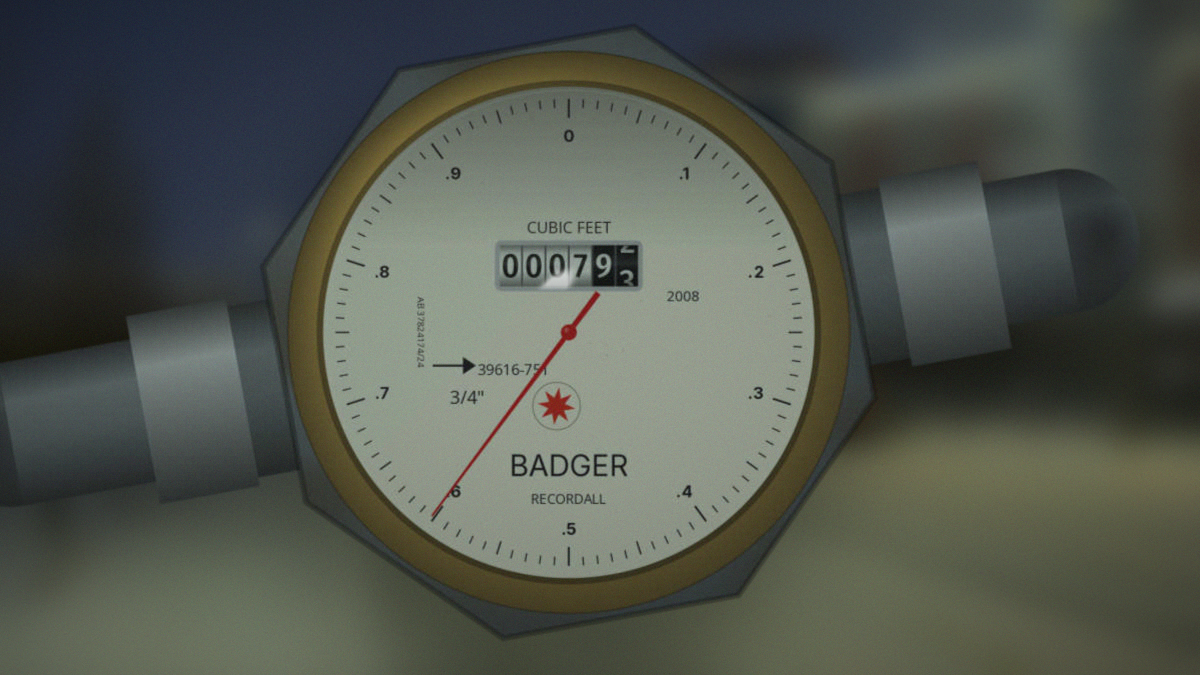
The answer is 792.60 ft³
